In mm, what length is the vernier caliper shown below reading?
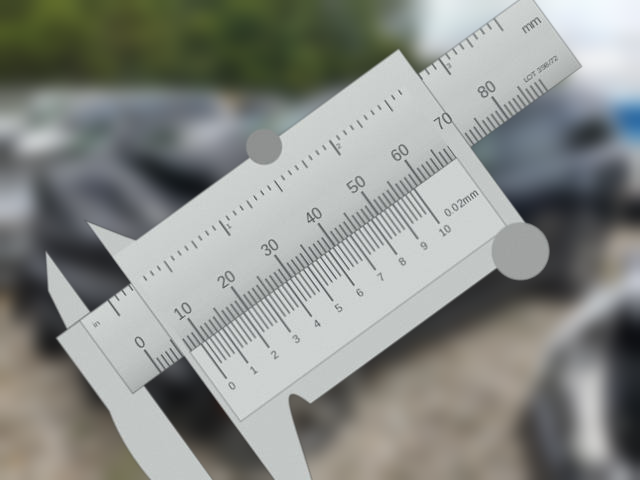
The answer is 9.2 mm
